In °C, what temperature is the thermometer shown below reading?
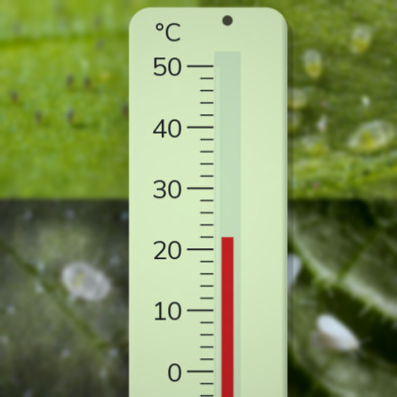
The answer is 22 °C
